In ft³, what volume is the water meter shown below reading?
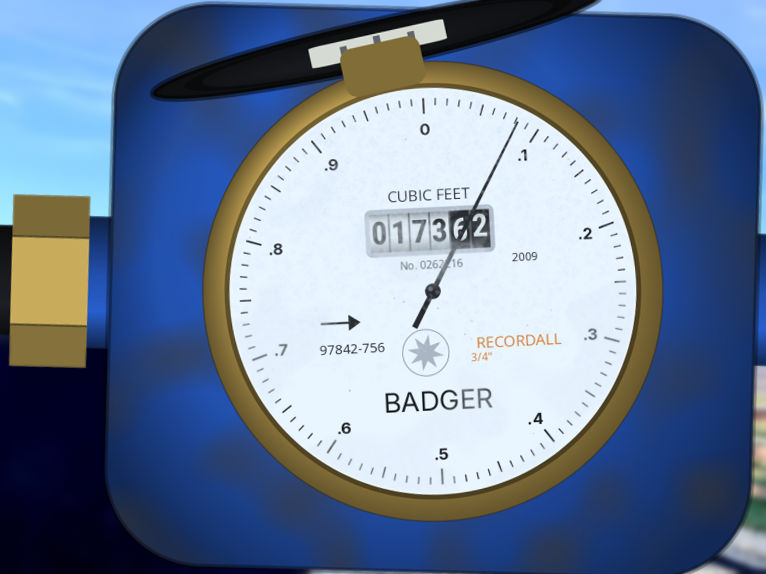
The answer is 17362.08 ft³
